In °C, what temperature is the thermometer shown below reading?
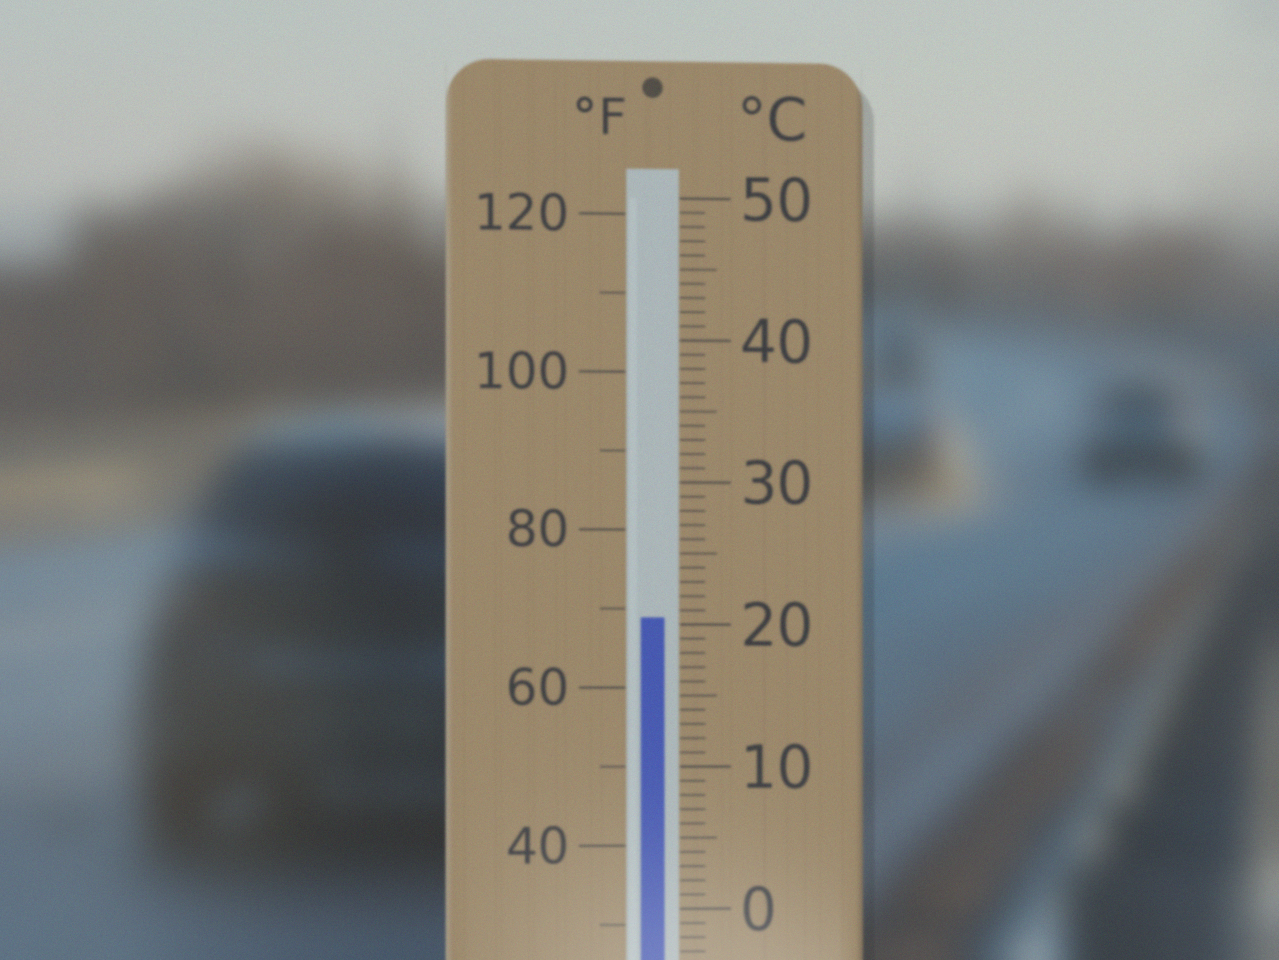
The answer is 20.5 °C
